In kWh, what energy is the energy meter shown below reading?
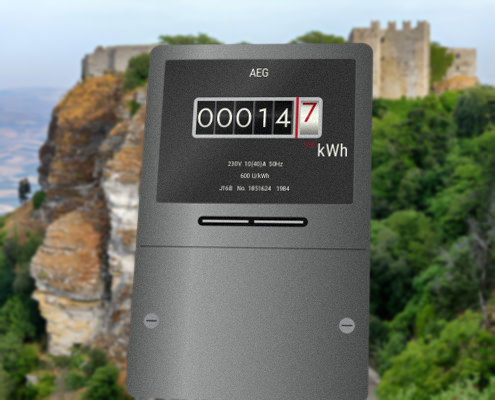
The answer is 14.7 kWh
